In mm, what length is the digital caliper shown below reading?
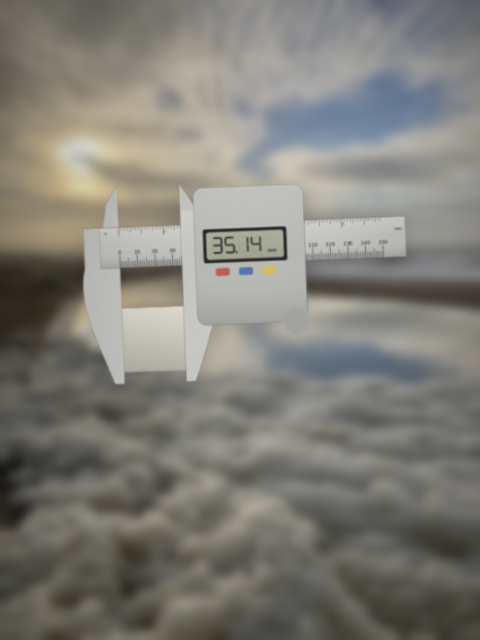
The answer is 35.14 mm
